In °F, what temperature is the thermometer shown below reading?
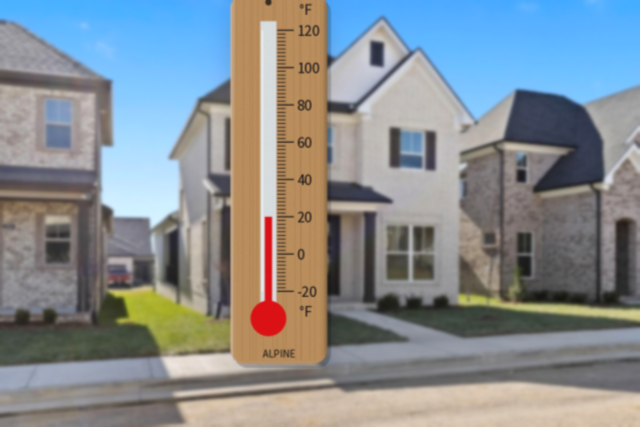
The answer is 20 °F
